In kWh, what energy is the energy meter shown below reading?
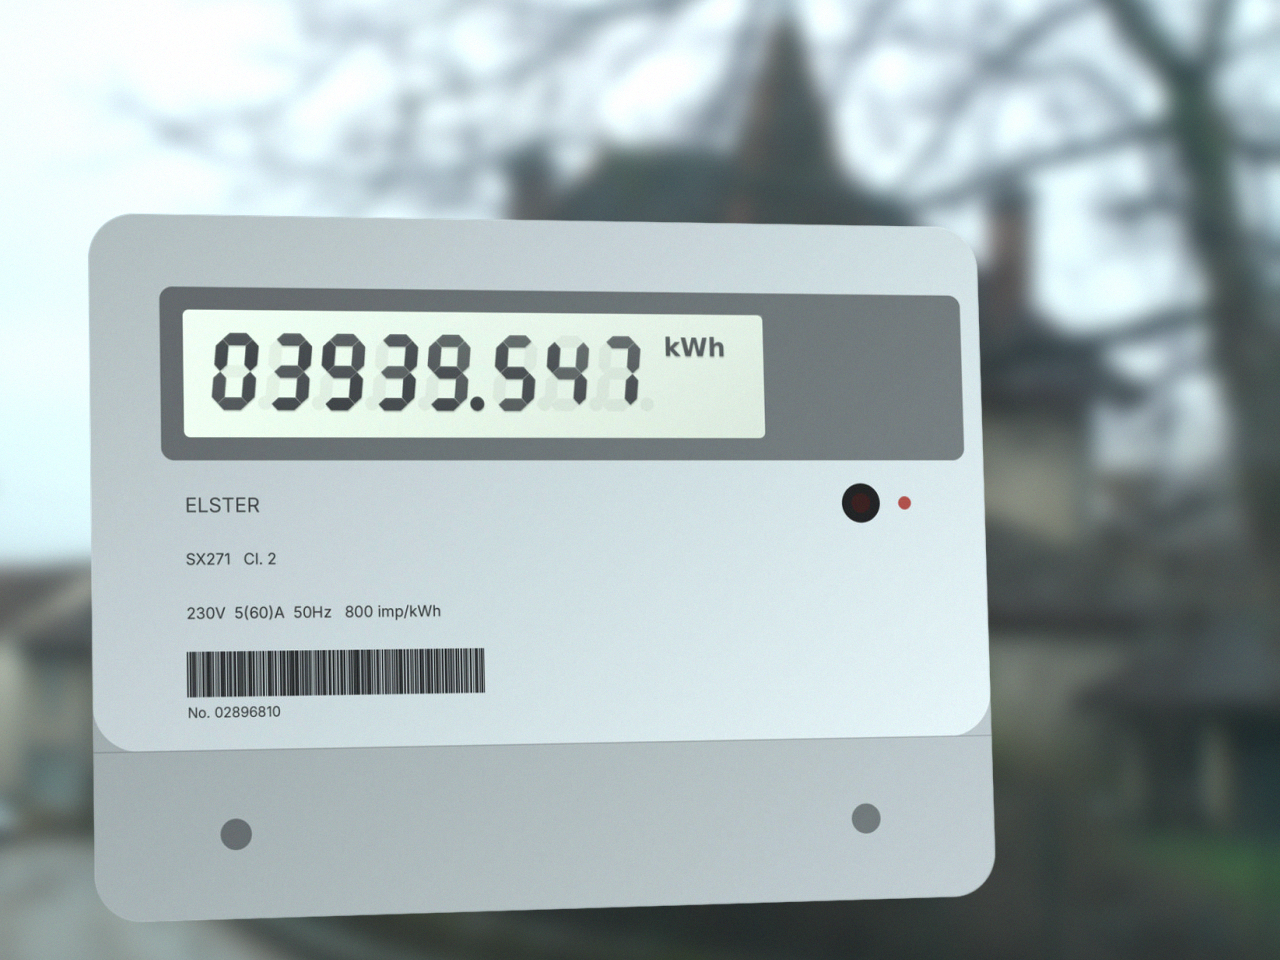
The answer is 3939.547 kWh
